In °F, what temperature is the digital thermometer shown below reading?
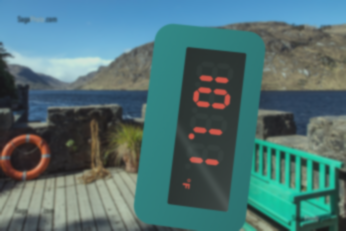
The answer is 101.1 °F
